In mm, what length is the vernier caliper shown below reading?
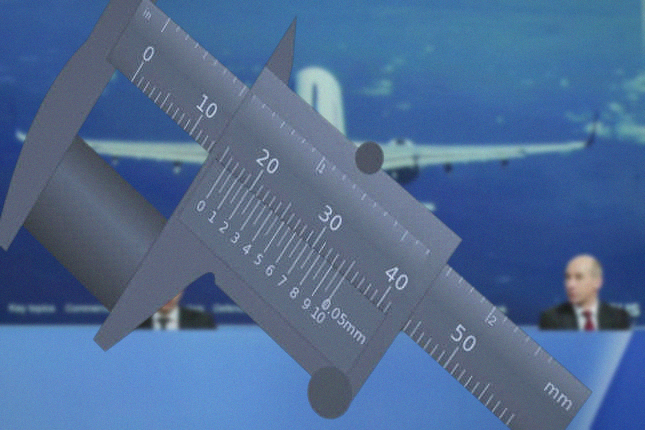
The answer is 16.0 mm
